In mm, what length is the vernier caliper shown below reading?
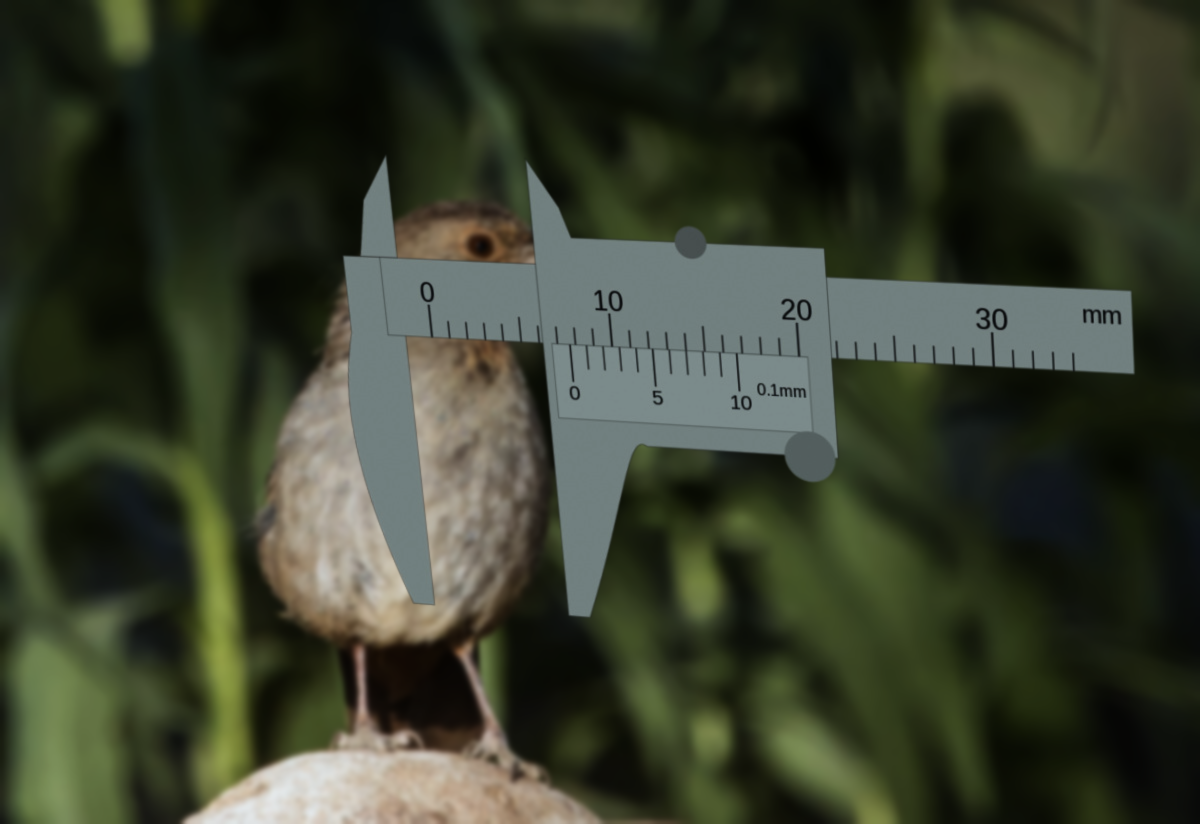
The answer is 7.7 mm
